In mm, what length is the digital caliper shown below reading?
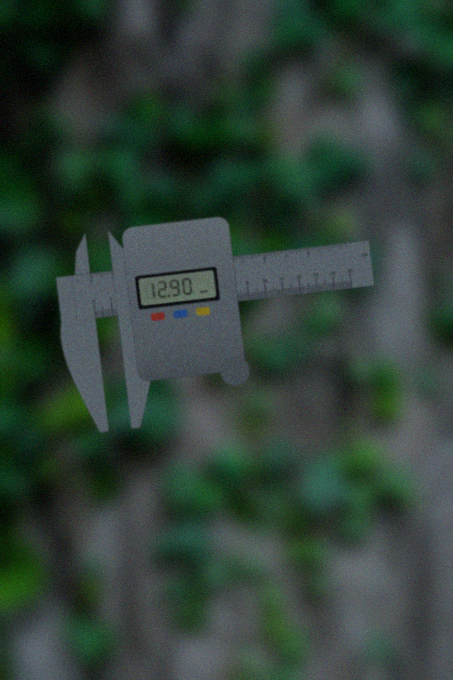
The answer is 12.90 mm
